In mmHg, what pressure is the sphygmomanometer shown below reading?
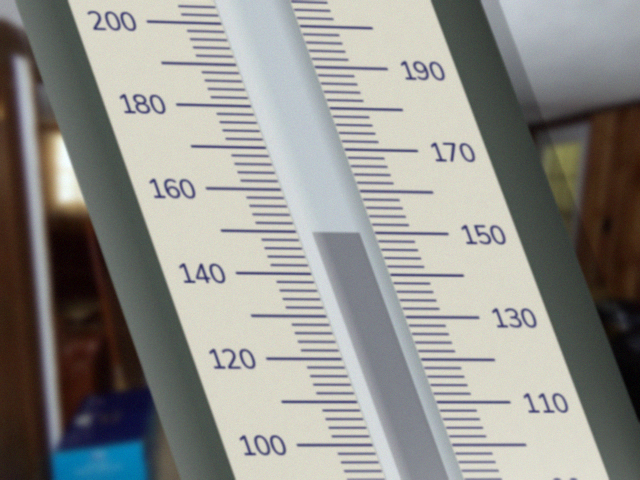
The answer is 150 mmHg
